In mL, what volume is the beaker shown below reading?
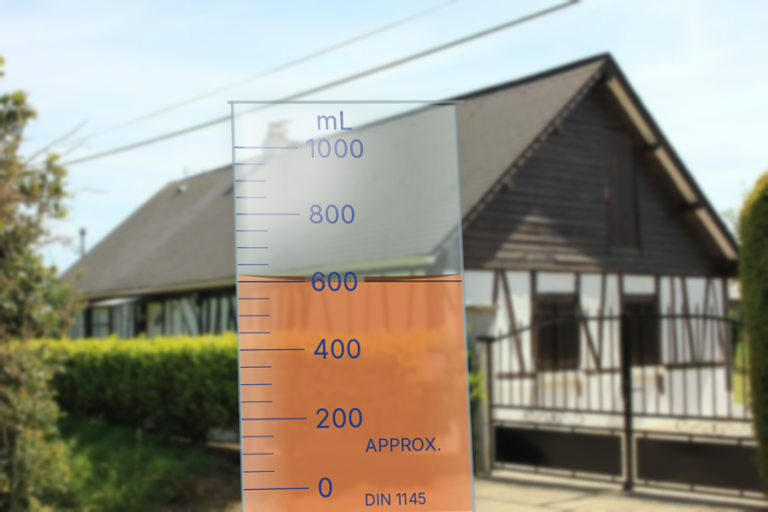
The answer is 600 mL
